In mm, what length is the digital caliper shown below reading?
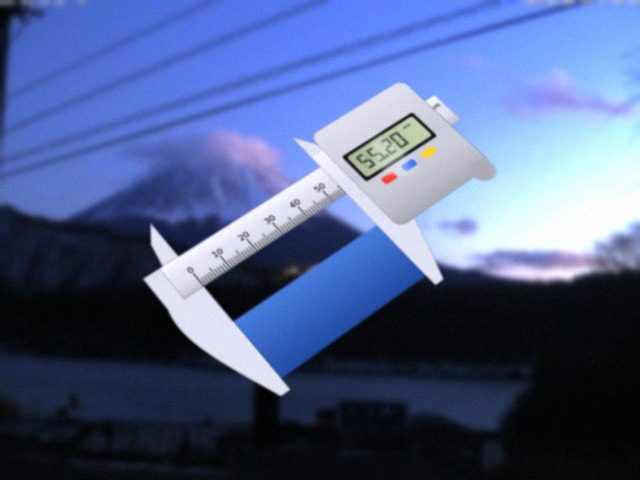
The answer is 55.20 mm
